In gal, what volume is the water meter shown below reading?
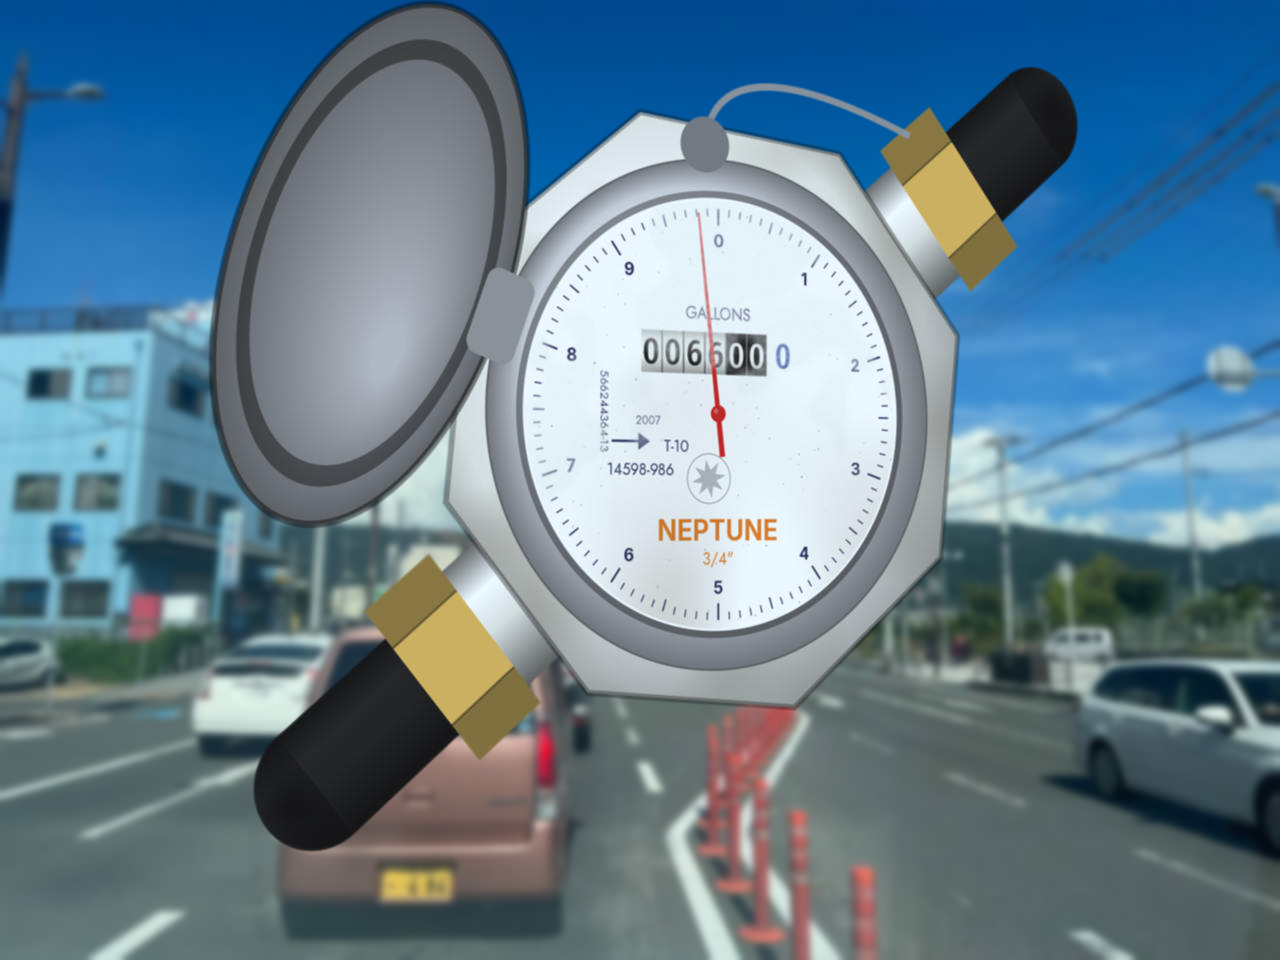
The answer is 65999.8 gal
